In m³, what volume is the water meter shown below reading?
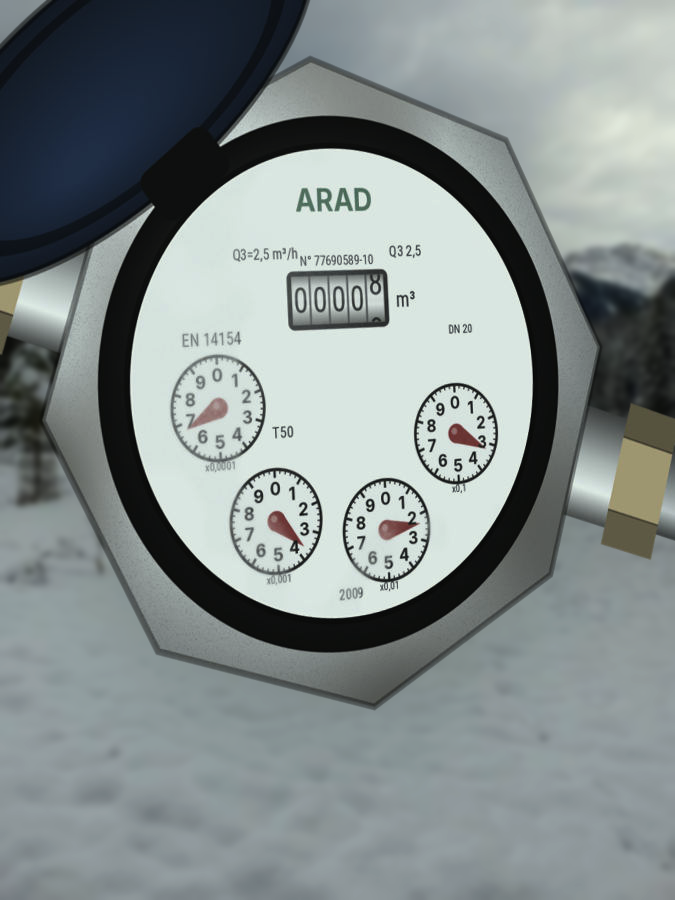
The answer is 8.3236 m³
